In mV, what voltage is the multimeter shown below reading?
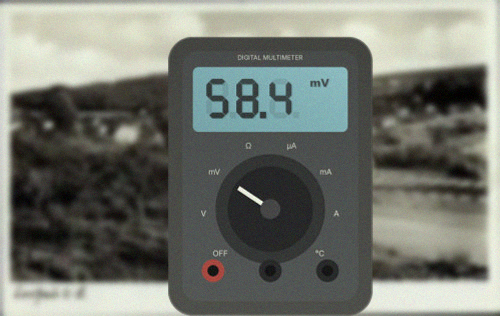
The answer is 58.4 mV
